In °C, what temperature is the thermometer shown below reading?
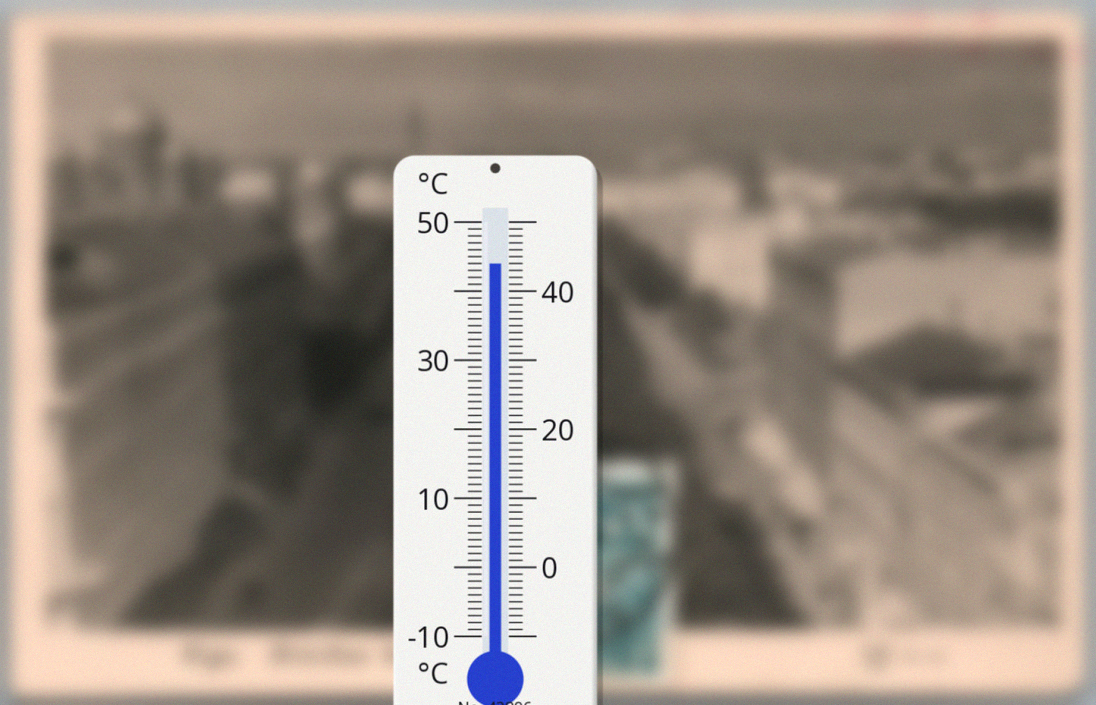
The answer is 44 °C
